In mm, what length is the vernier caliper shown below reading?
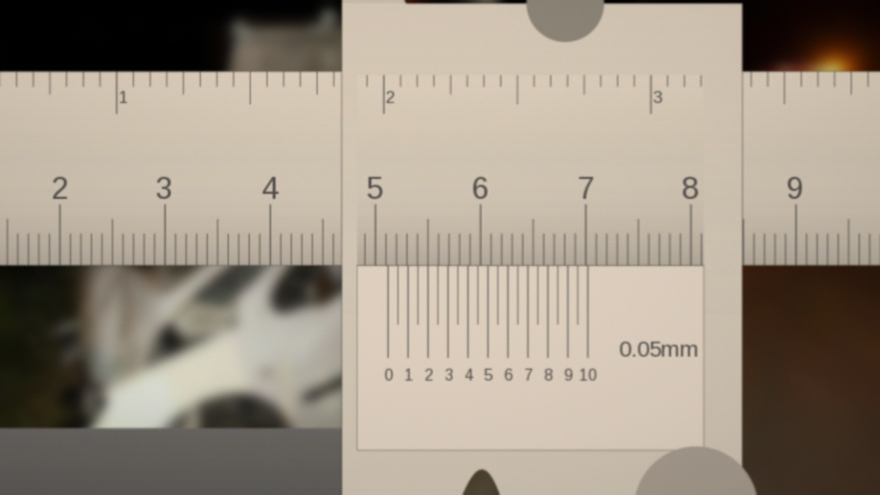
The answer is 51.2 mm
